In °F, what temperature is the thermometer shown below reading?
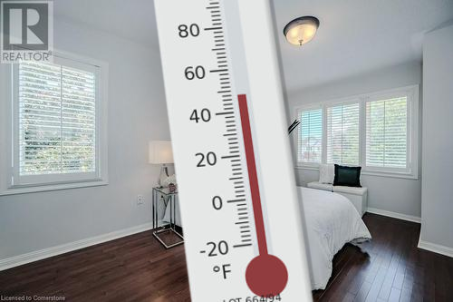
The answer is 48 °F
